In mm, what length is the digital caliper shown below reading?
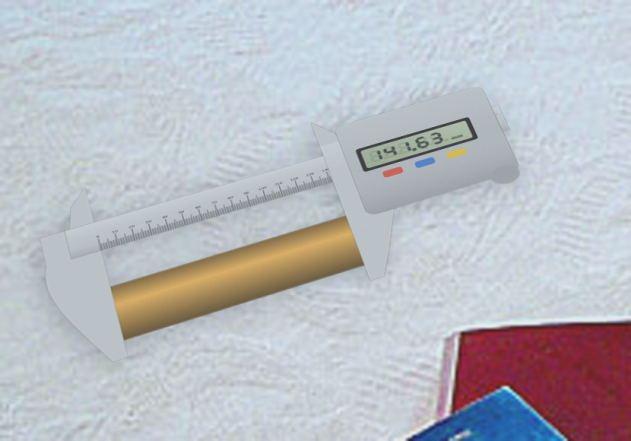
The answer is 141.63 mm
